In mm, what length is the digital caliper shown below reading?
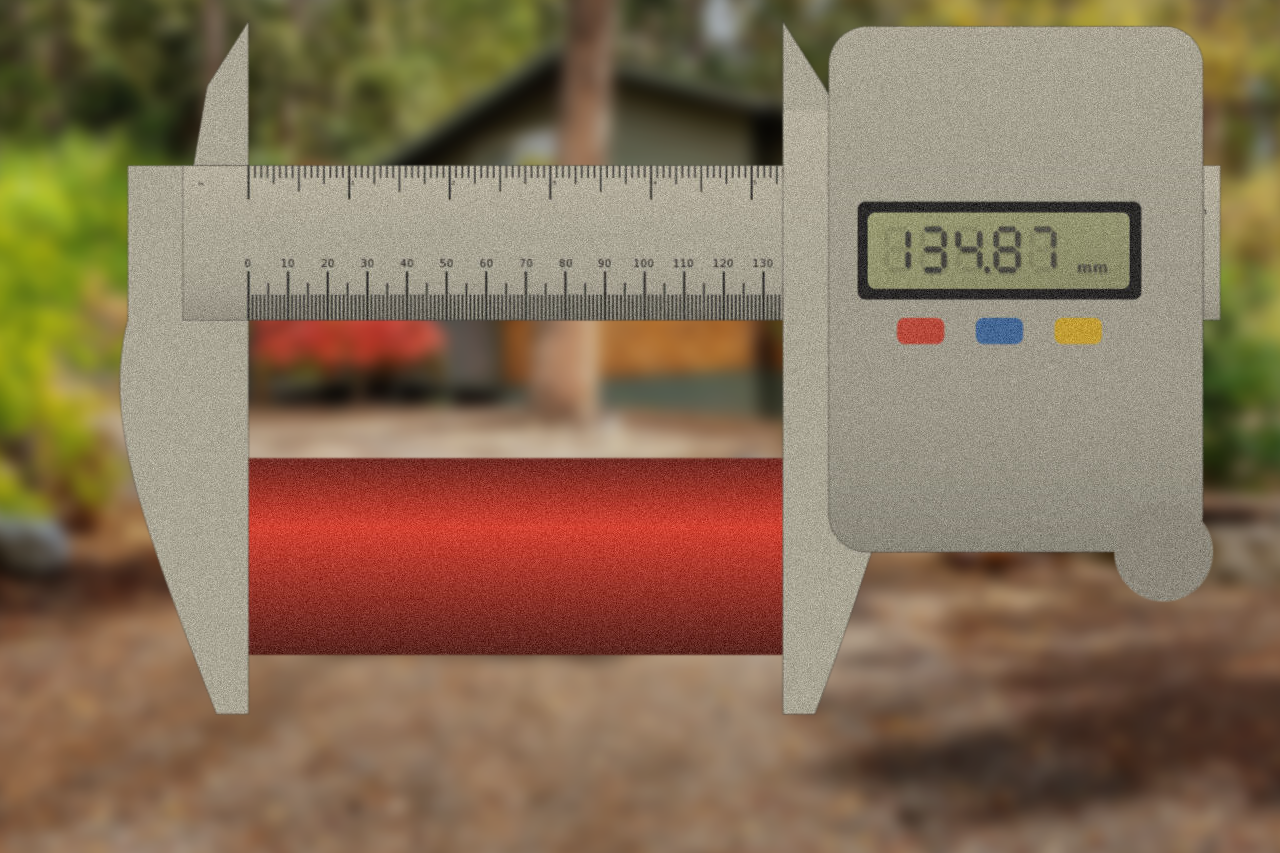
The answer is 134.87 mm
